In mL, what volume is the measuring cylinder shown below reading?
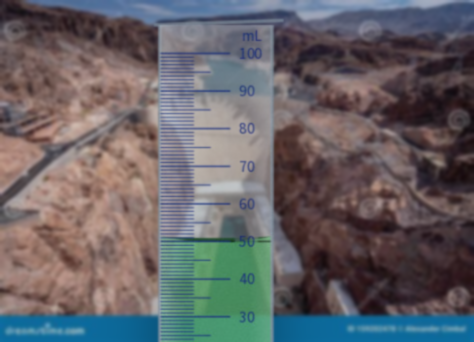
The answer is 50 mL
